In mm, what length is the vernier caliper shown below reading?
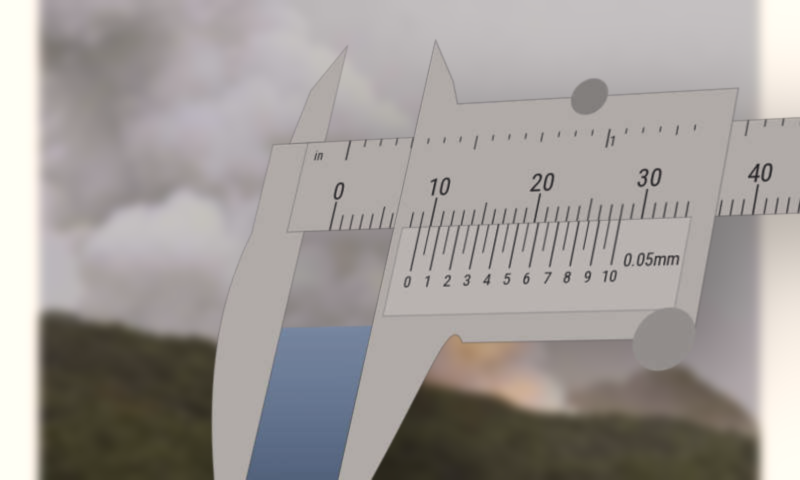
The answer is 9.0 mm
